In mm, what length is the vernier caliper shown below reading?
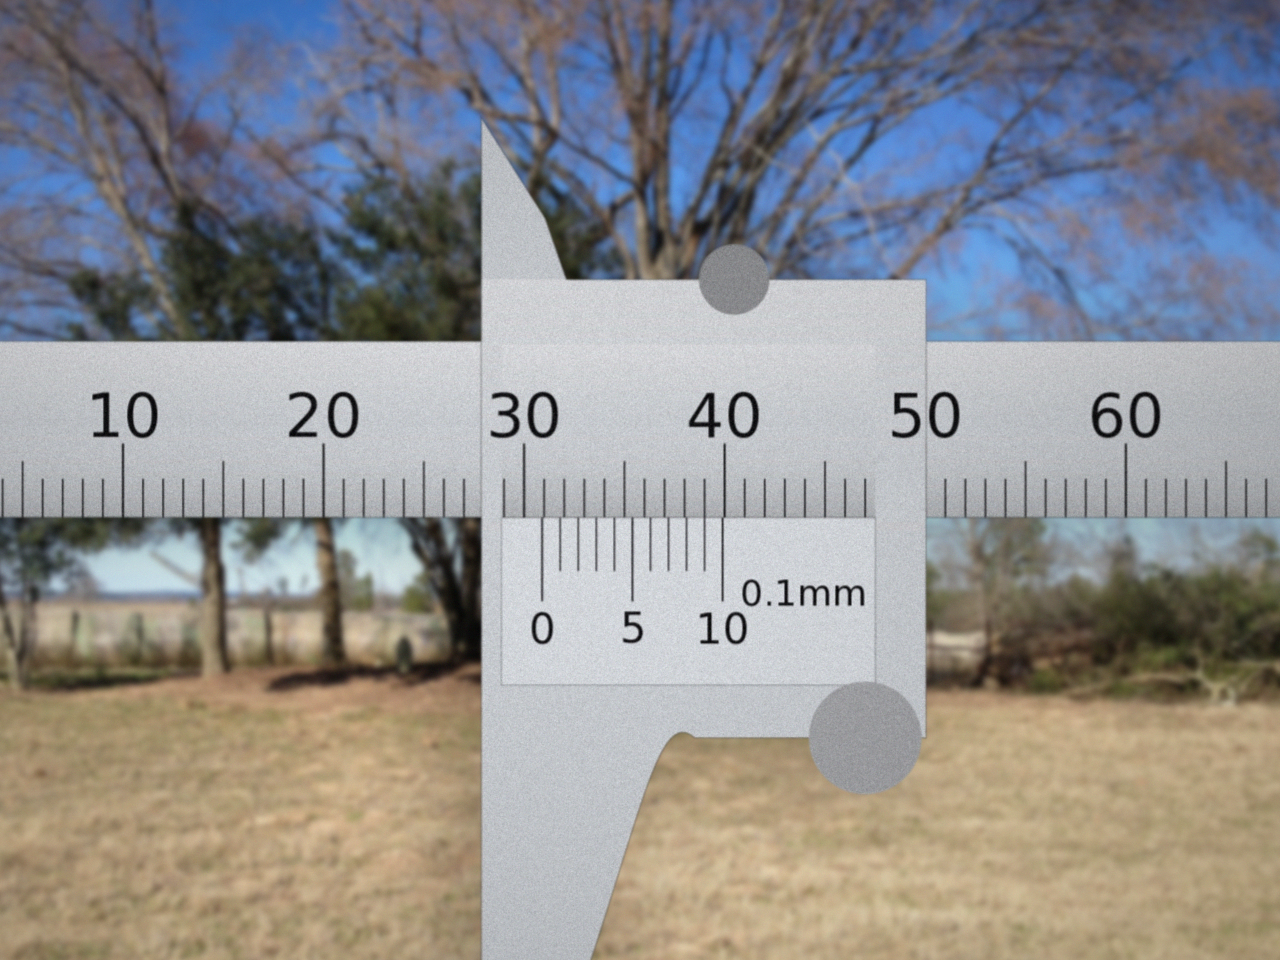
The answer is 30.9 mm
